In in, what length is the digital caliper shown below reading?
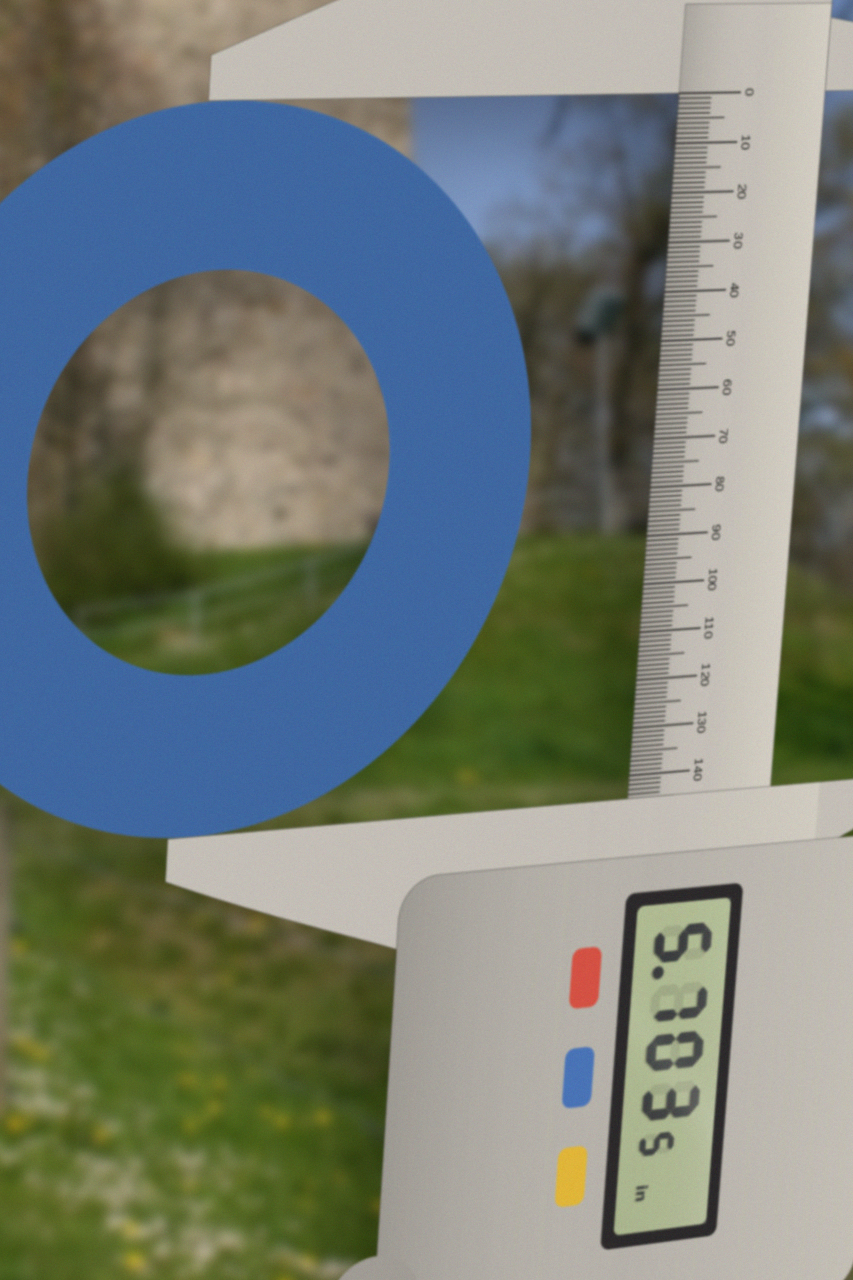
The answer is 5.7035 in
